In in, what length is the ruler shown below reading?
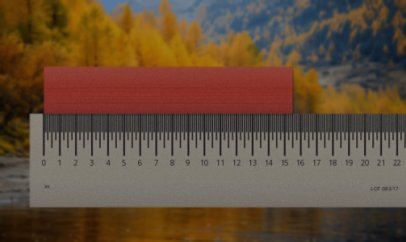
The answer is 15.5 in
